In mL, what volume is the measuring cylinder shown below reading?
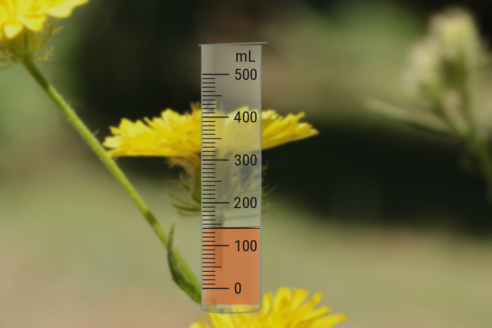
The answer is 140 mL
